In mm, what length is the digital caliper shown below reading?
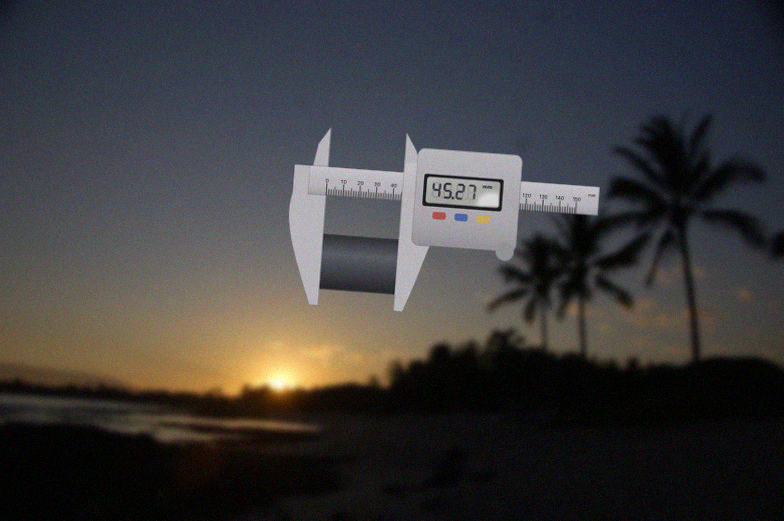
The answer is 45.27 mm
